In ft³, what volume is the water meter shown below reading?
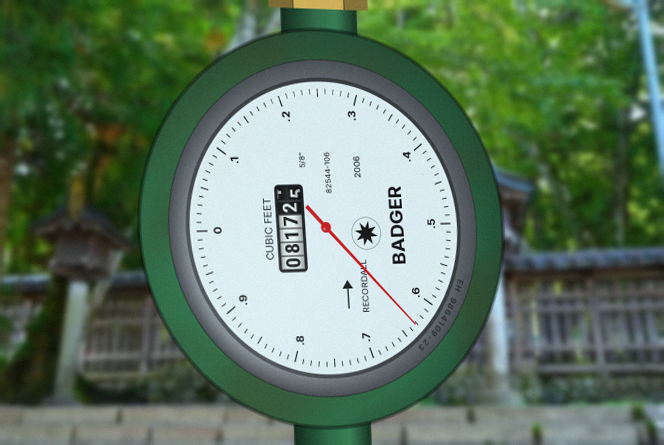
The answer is 81724.63 ft³
